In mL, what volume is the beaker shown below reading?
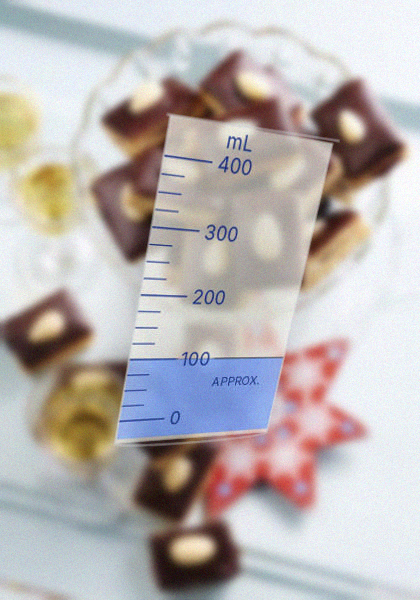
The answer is 100 mL
